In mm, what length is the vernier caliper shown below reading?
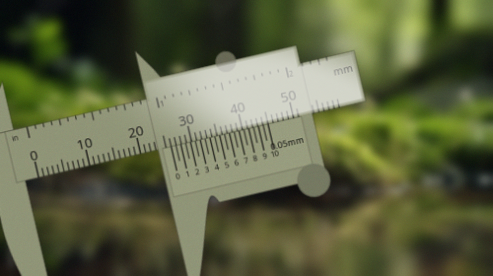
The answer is 26.0 mm
